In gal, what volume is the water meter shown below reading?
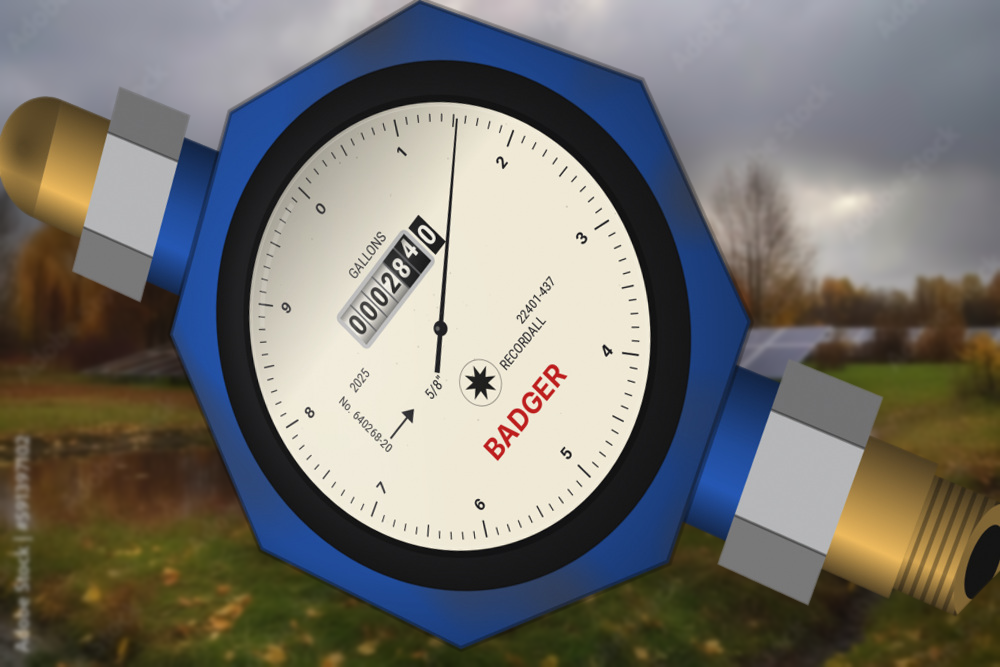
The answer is 2841.5 gal
